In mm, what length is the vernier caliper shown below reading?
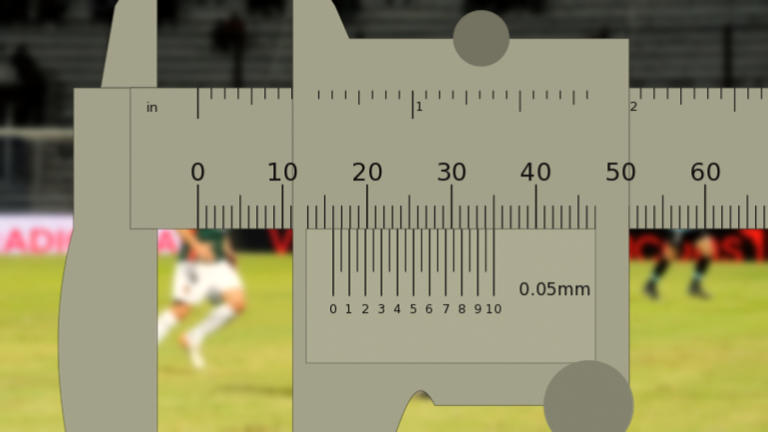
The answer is 16.0 mm
